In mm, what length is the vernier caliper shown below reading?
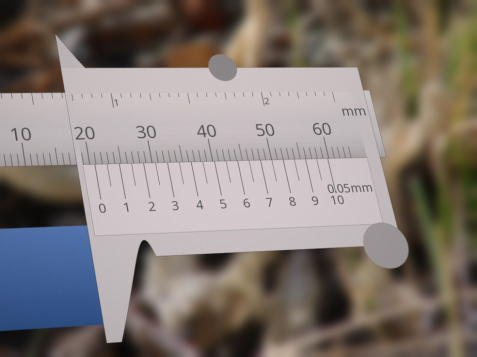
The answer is 20.8 mm
